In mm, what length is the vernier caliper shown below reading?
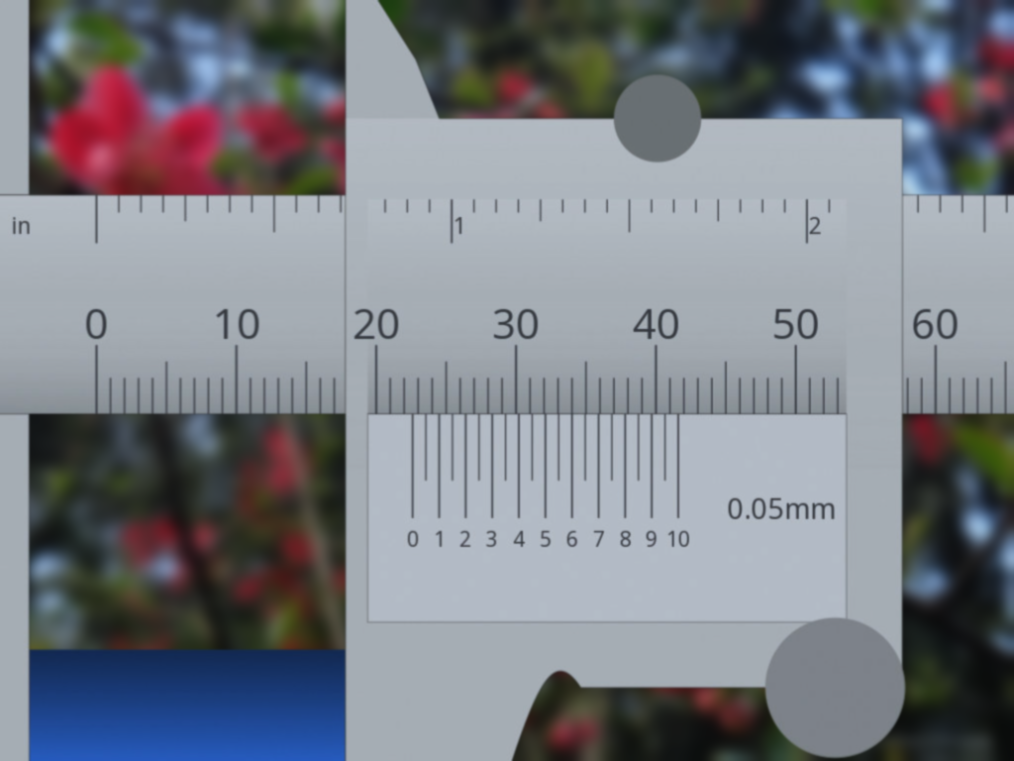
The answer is 22.6 mm
